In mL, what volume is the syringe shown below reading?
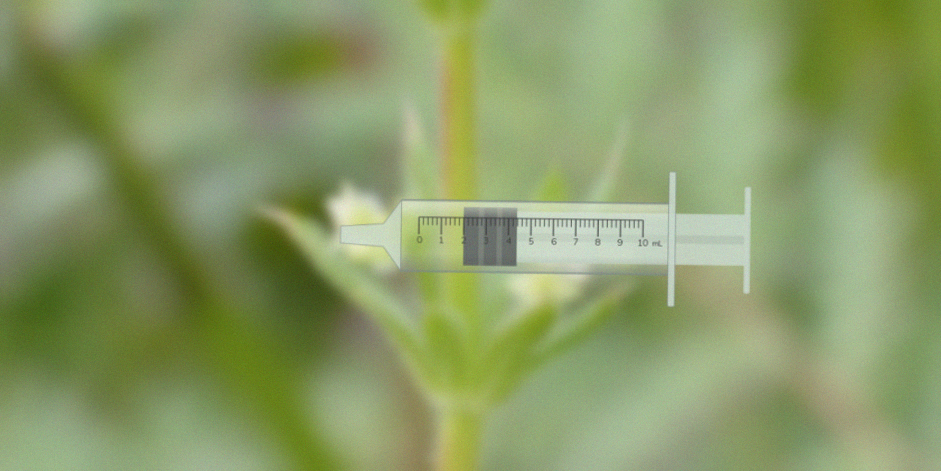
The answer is 2 mL
